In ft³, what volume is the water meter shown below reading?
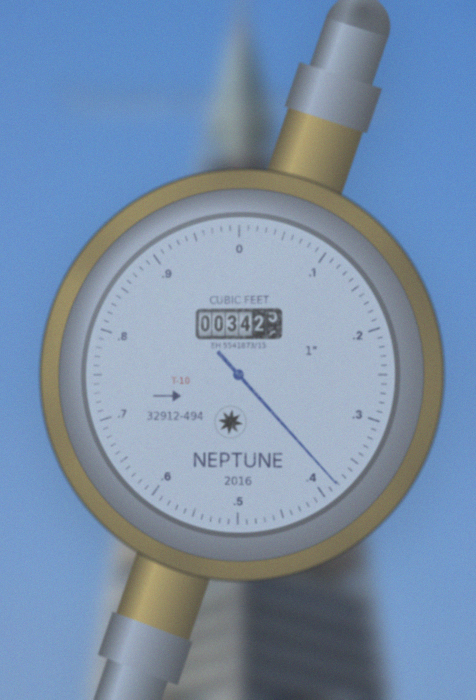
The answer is 3425.38 ft³
